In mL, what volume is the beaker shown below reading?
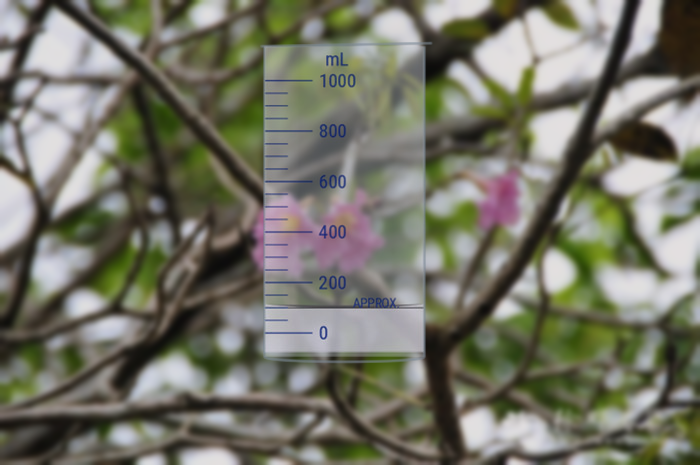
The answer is 100 mL
